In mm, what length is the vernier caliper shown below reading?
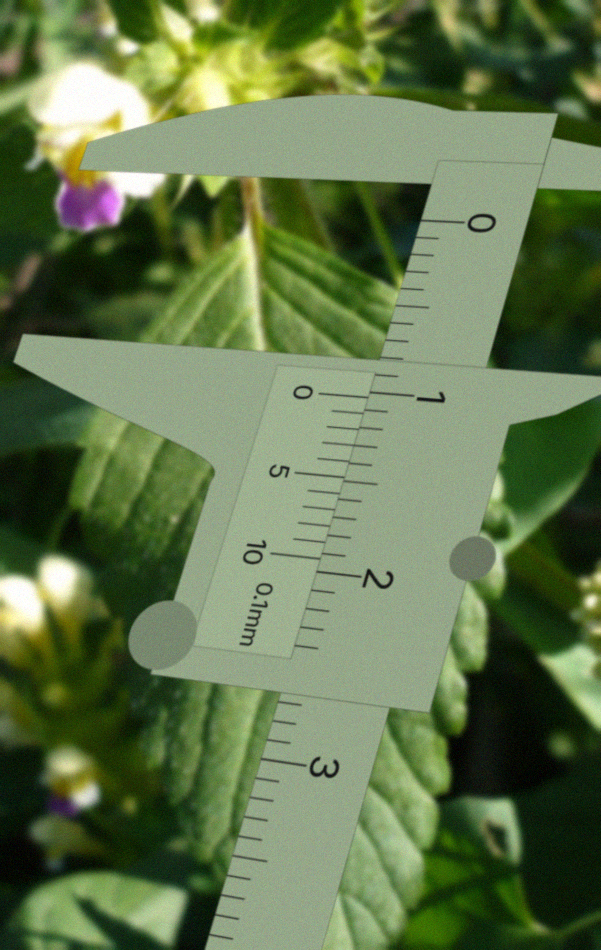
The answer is 10.3 mm
